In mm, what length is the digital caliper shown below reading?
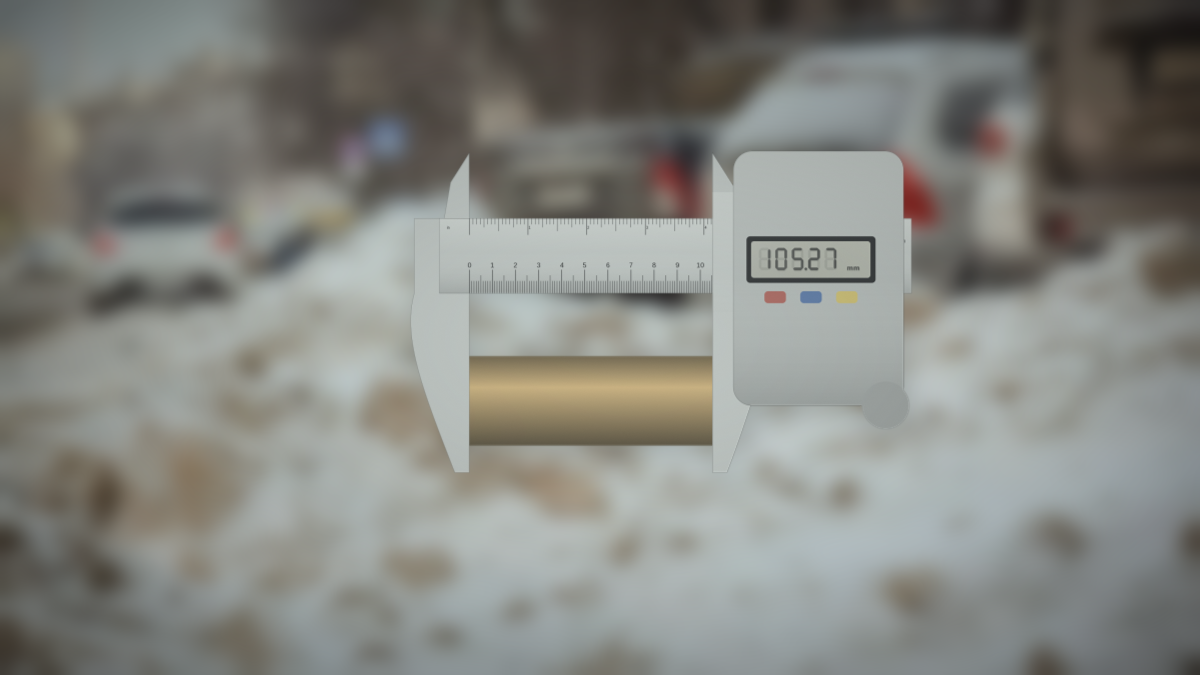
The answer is 105.27 mm
